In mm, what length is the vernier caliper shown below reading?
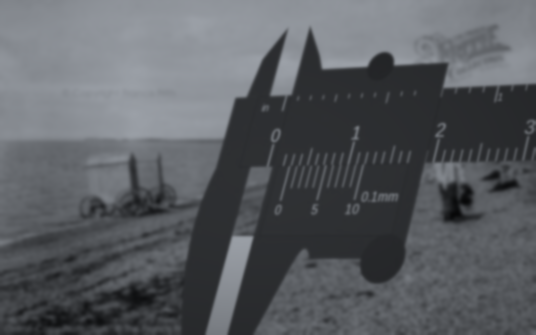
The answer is 2.8 mm
